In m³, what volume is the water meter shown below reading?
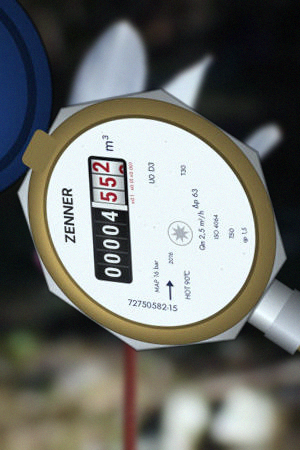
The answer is 4.552 m³
